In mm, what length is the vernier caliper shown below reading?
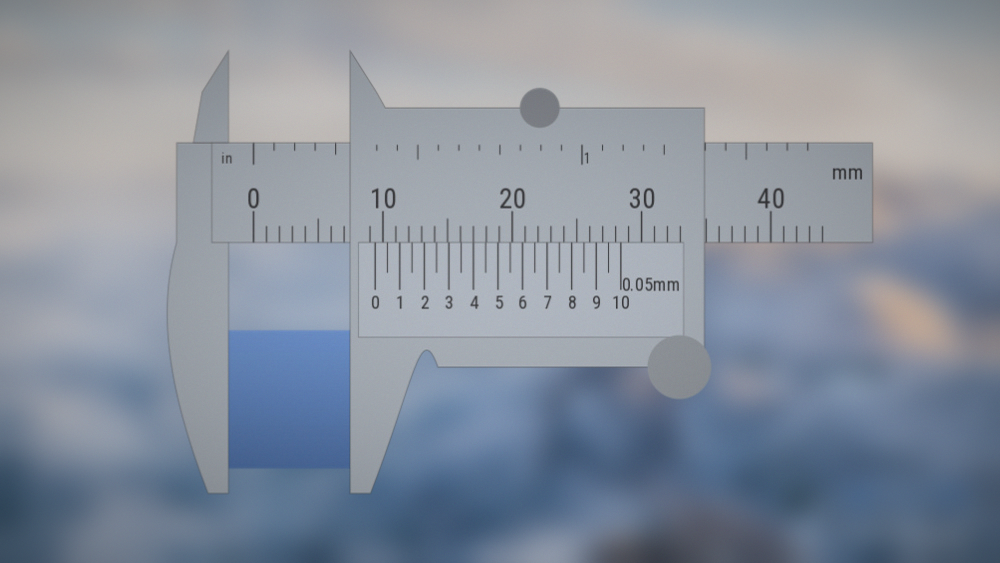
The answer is 9.4 mm
